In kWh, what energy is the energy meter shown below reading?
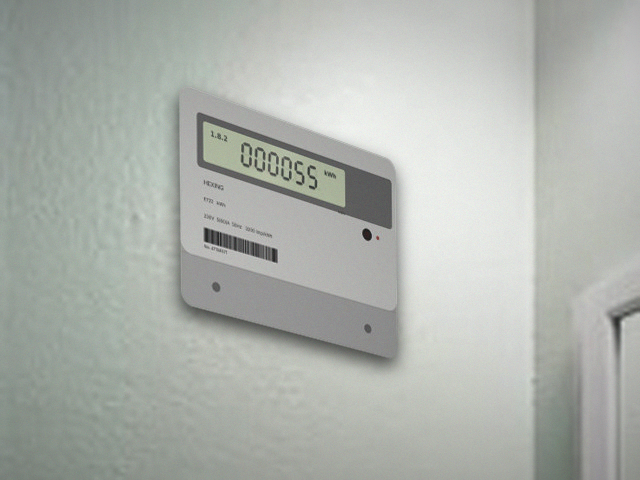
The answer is 55 kWh
